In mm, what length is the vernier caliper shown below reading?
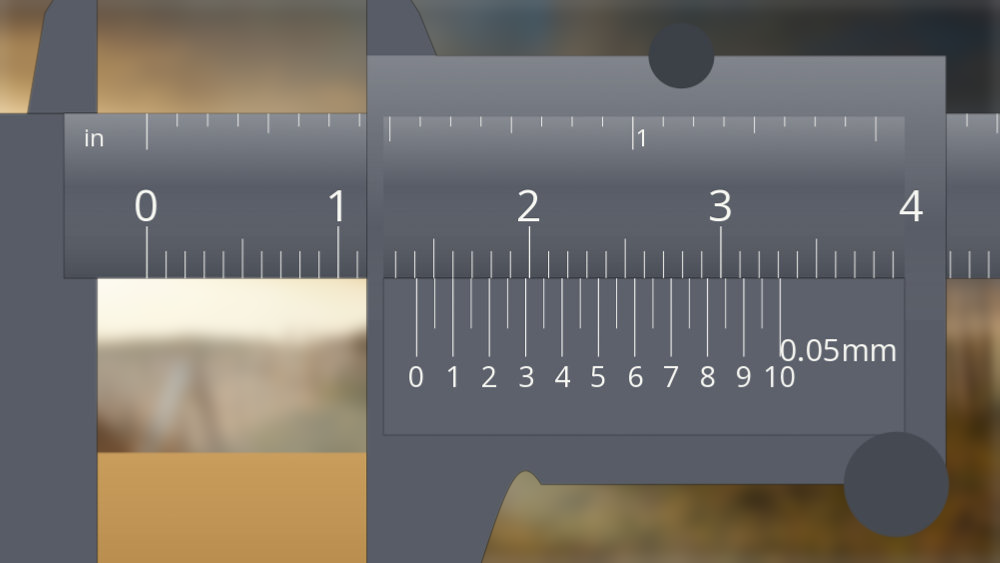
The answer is 14.1 mm
